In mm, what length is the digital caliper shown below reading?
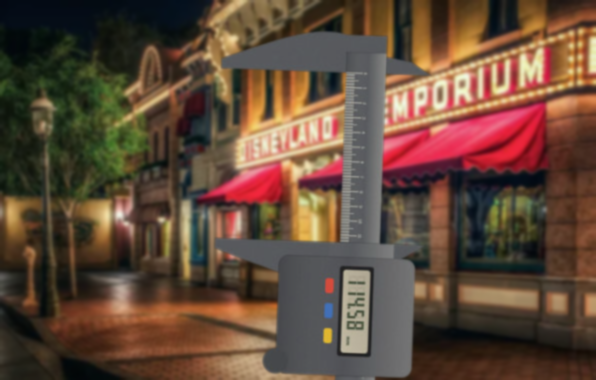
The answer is 114.58 mm
